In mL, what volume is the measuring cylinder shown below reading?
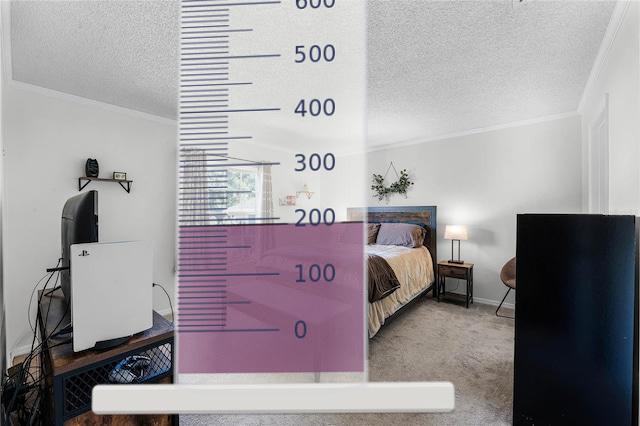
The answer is 190 mL
